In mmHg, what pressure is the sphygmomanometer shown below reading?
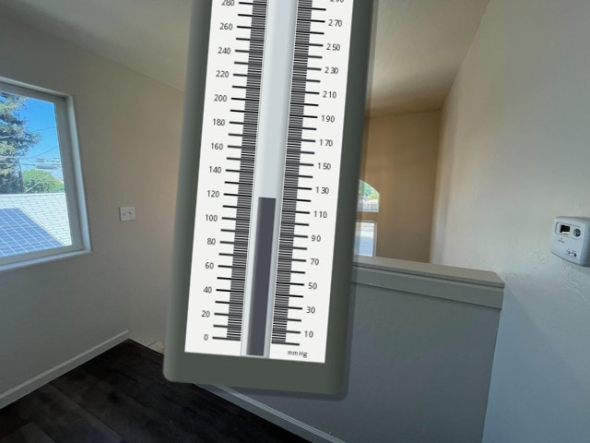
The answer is 120 mmHg
